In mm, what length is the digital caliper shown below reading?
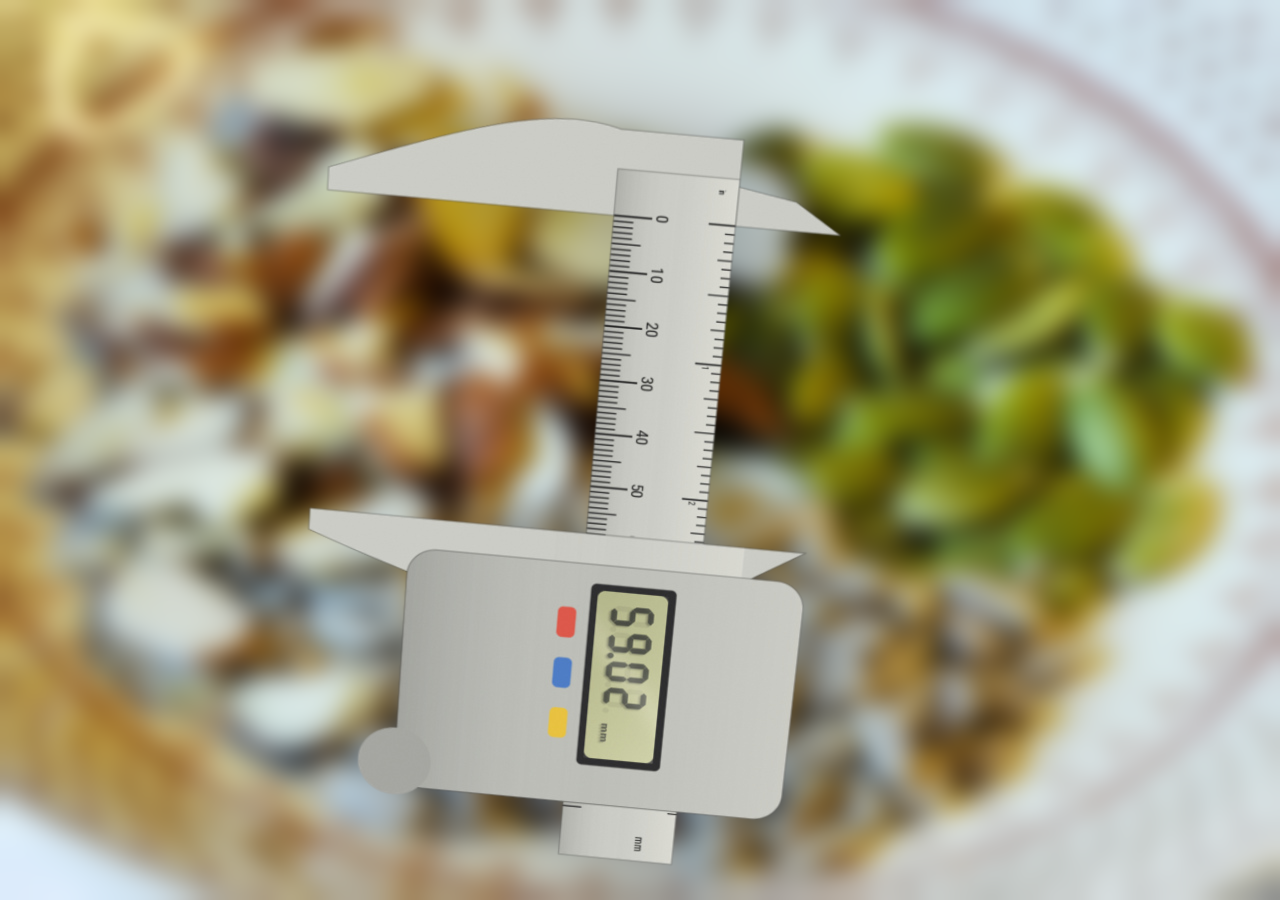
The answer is 59.02 mm
